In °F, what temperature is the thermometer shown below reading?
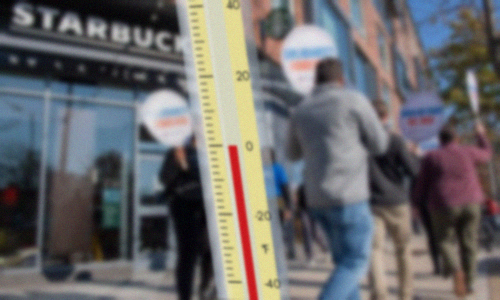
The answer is 0 °F
